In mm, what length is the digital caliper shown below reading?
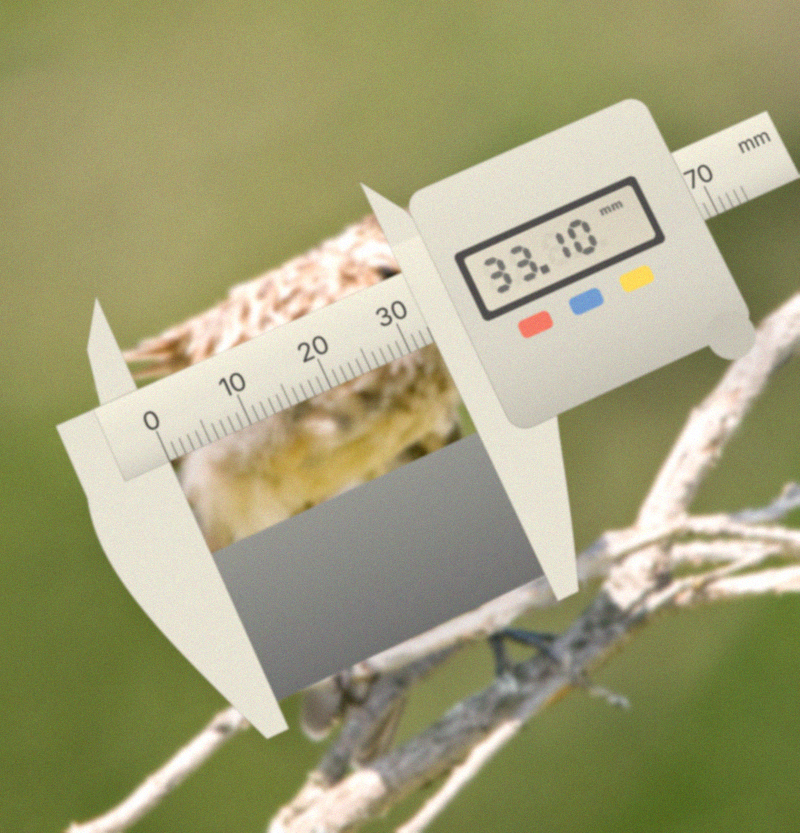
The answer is 33.10 mm
